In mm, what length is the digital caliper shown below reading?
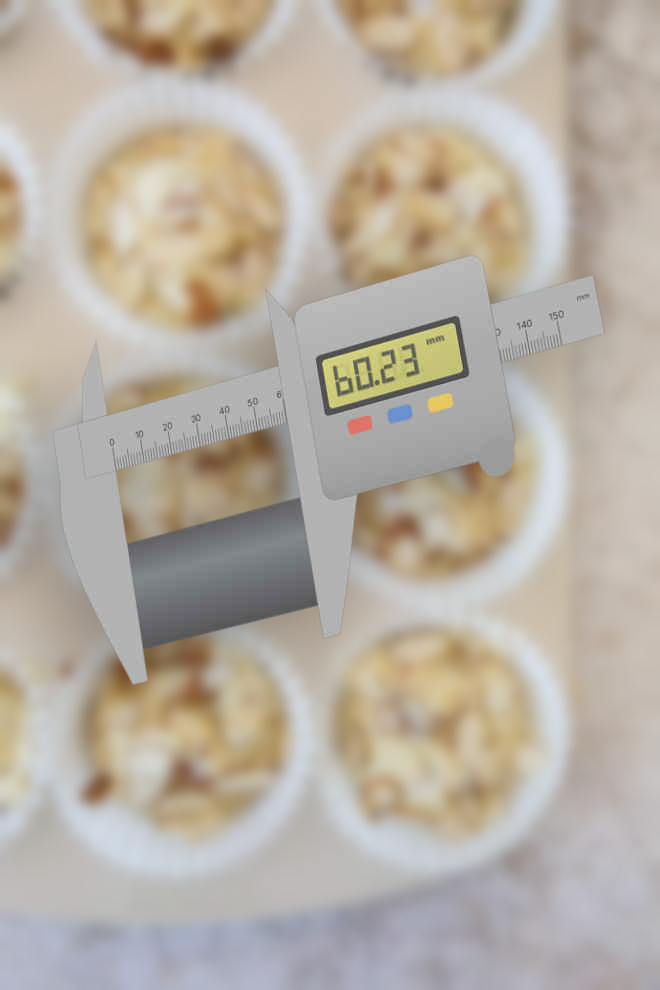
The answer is 60.23 mm
